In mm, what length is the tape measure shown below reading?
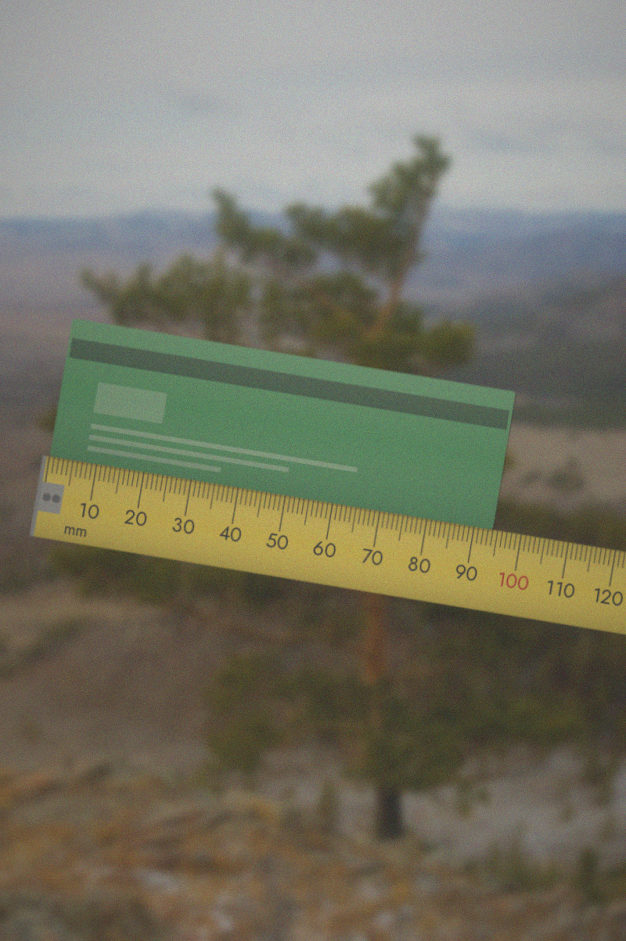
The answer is 94 mm
